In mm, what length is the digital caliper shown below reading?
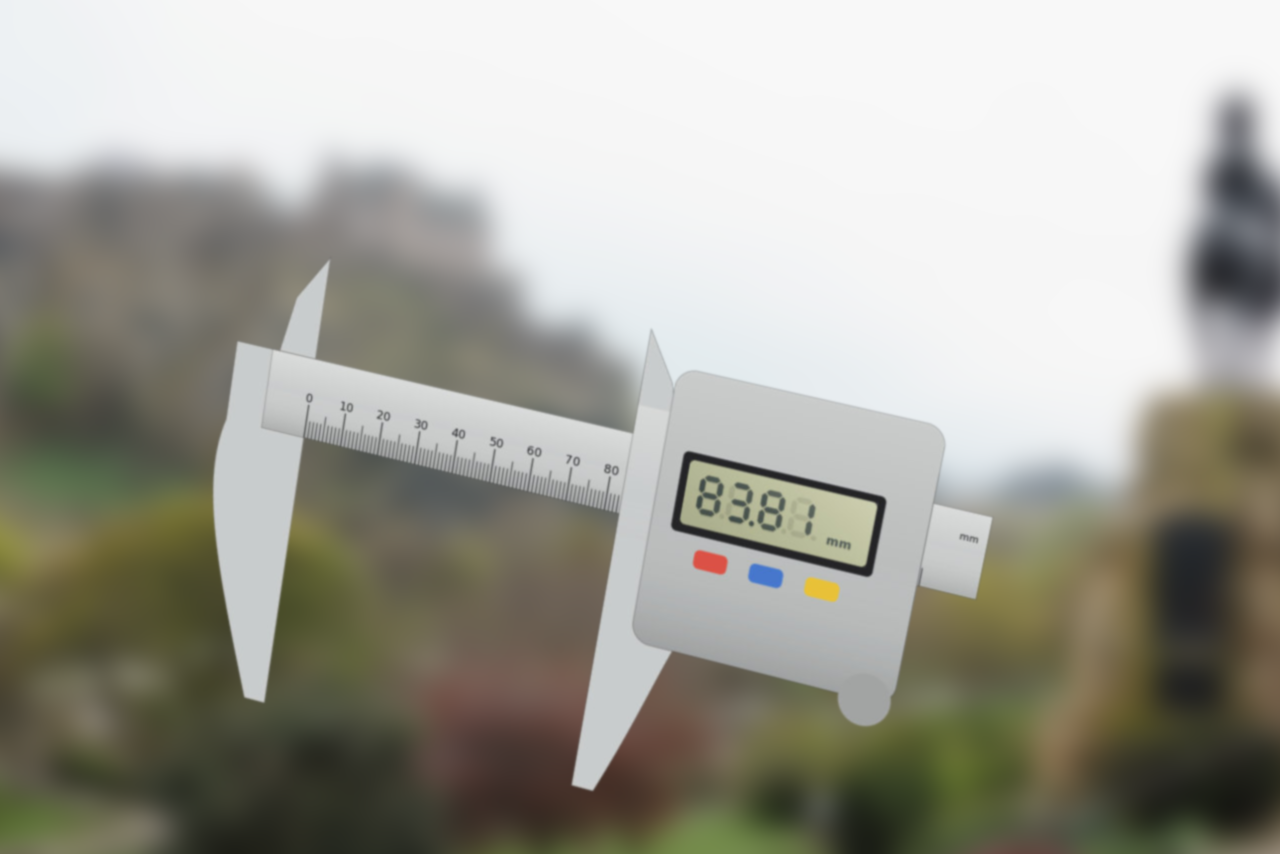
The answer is 83.81 mm
